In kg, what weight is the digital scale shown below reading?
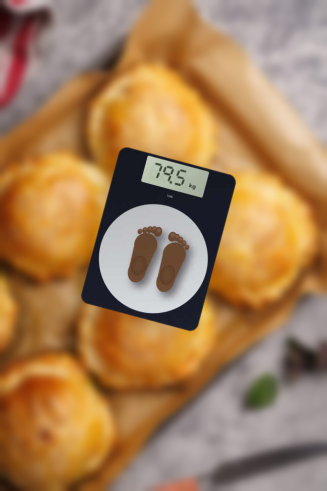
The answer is 79.5 kg
